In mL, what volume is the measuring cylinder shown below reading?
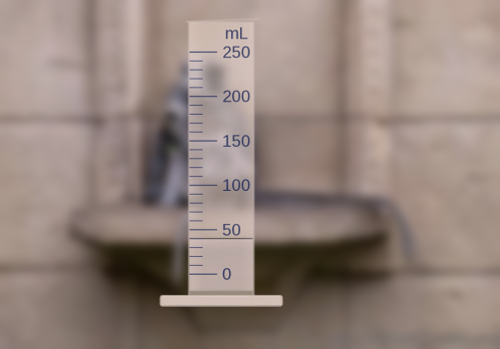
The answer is 40 mL
